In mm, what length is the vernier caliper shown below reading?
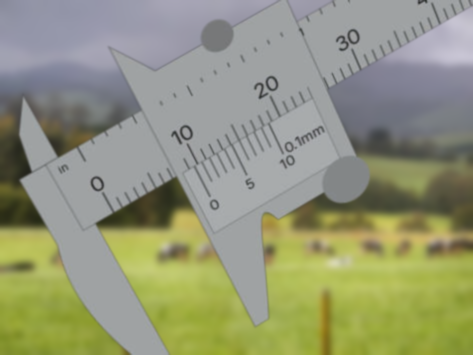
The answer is 9.6 mm
